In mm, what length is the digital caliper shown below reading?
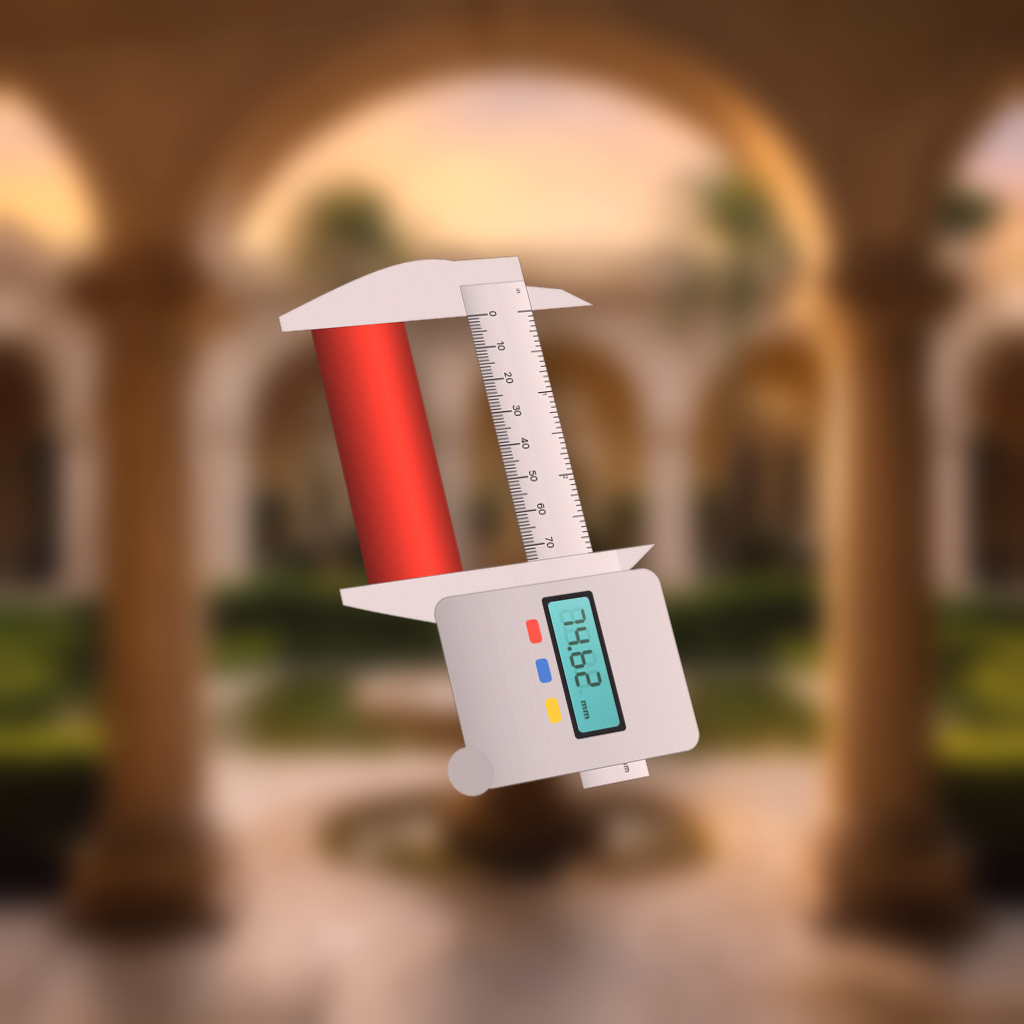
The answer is 74.62 mm
